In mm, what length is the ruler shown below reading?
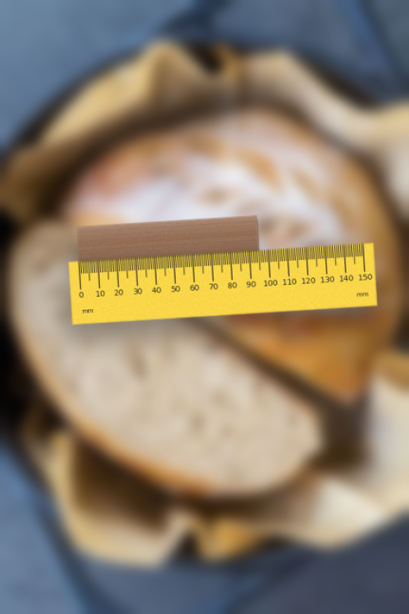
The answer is 95 mm
